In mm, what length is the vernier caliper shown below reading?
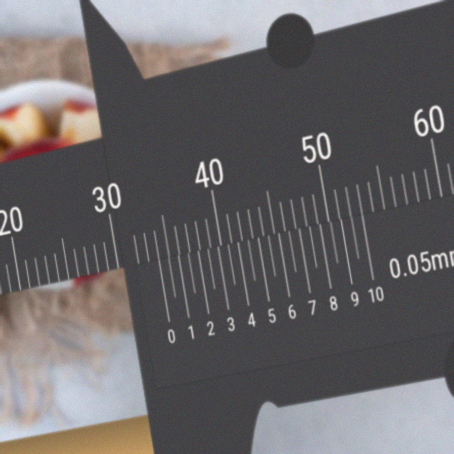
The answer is 34.0 mm
